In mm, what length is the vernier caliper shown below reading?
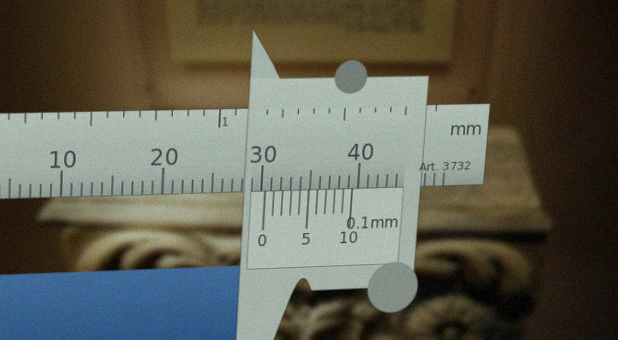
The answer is 30.4 mm
